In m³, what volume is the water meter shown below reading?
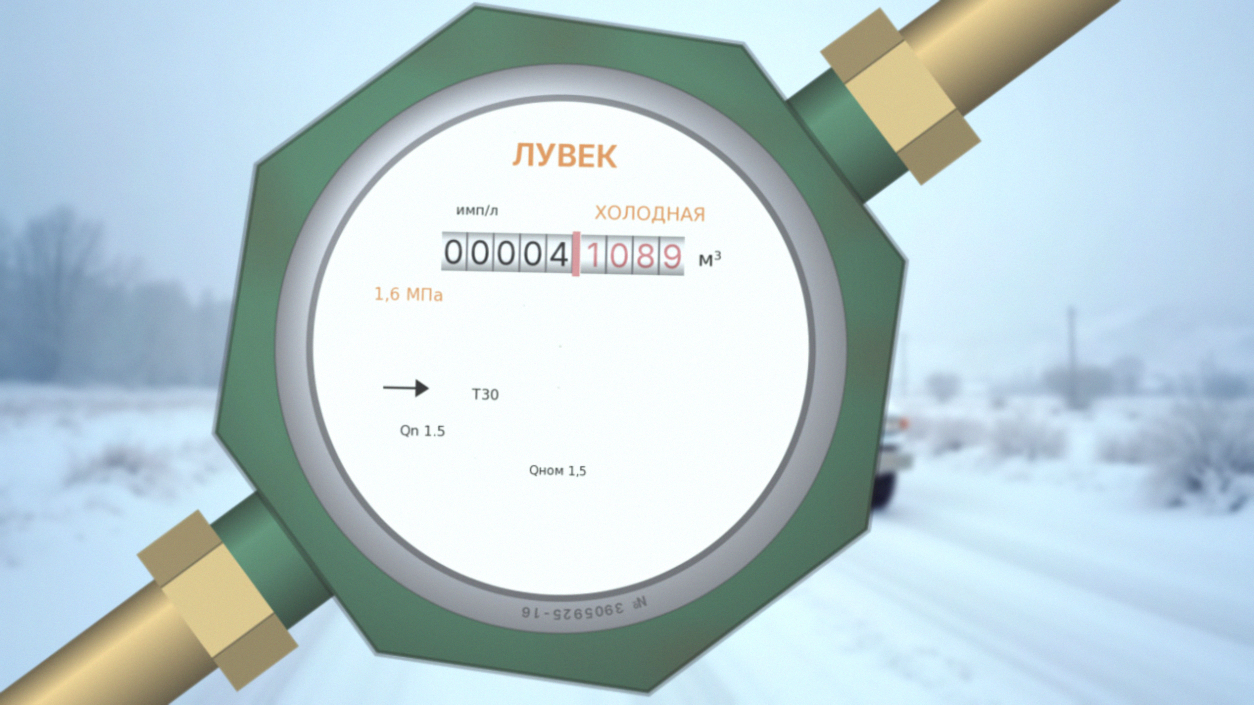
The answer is 4.1089 m³
